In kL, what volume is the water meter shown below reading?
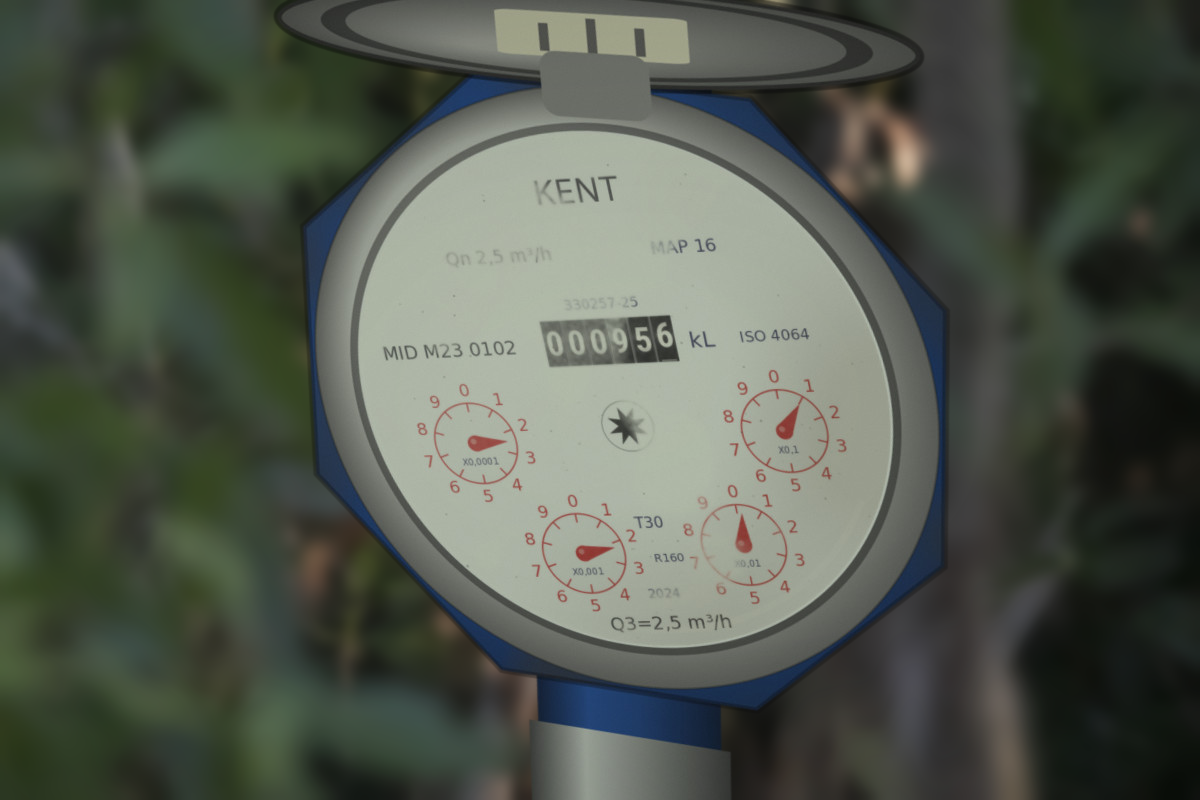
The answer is 956.1022 kL
